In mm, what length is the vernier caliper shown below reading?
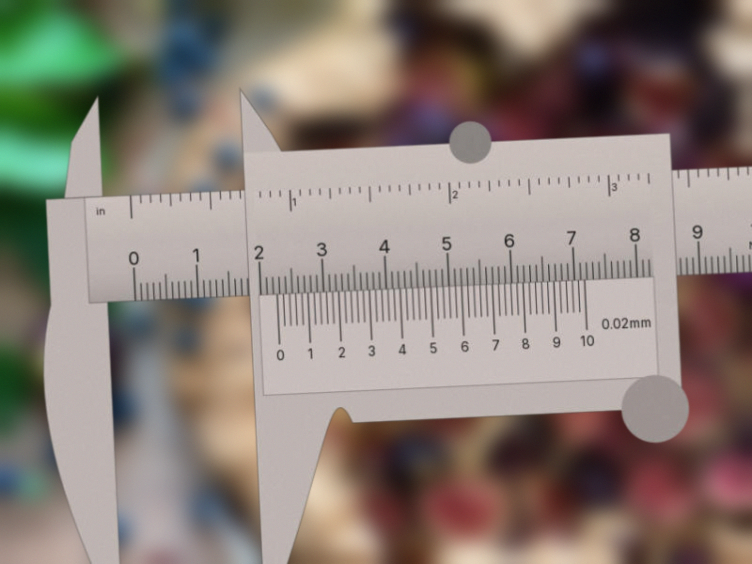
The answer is 22.6 mm
